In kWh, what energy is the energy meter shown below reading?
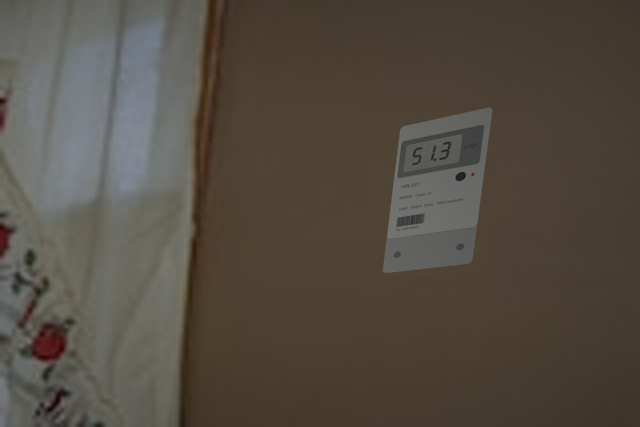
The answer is 51.3 kWh
